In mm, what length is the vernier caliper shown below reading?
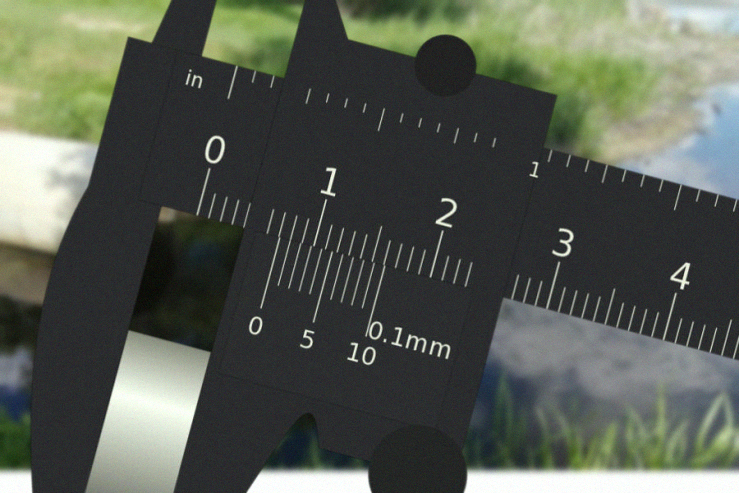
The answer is 7.1 mm
